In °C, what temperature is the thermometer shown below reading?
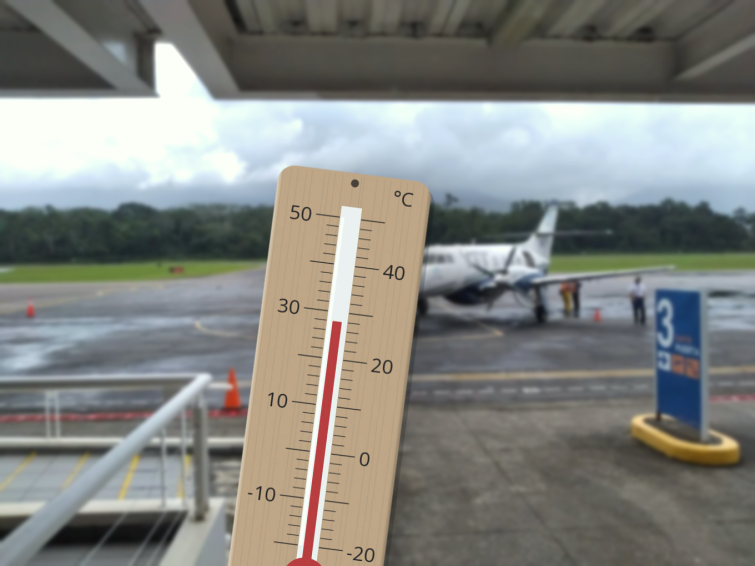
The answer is 28 °C
